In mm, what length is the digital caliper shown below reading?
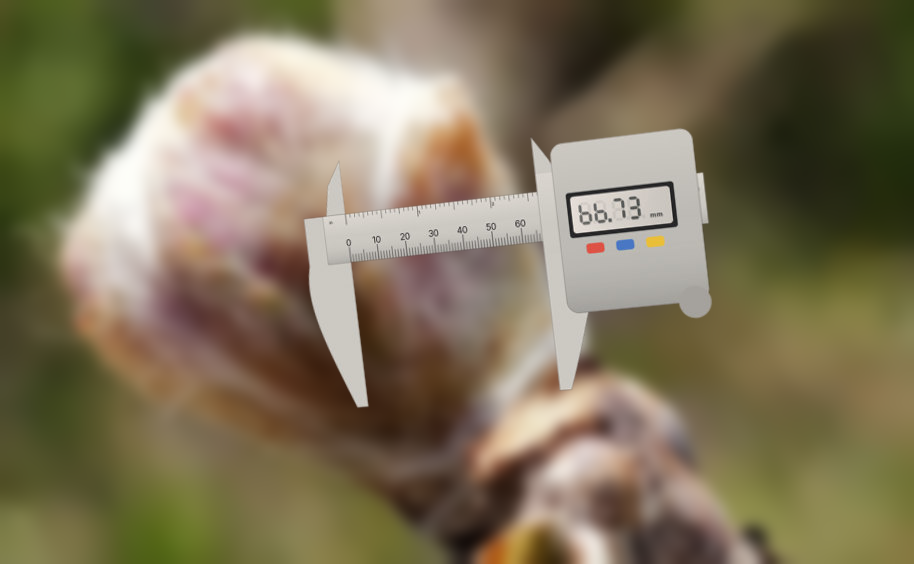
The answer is 66.73 mm
